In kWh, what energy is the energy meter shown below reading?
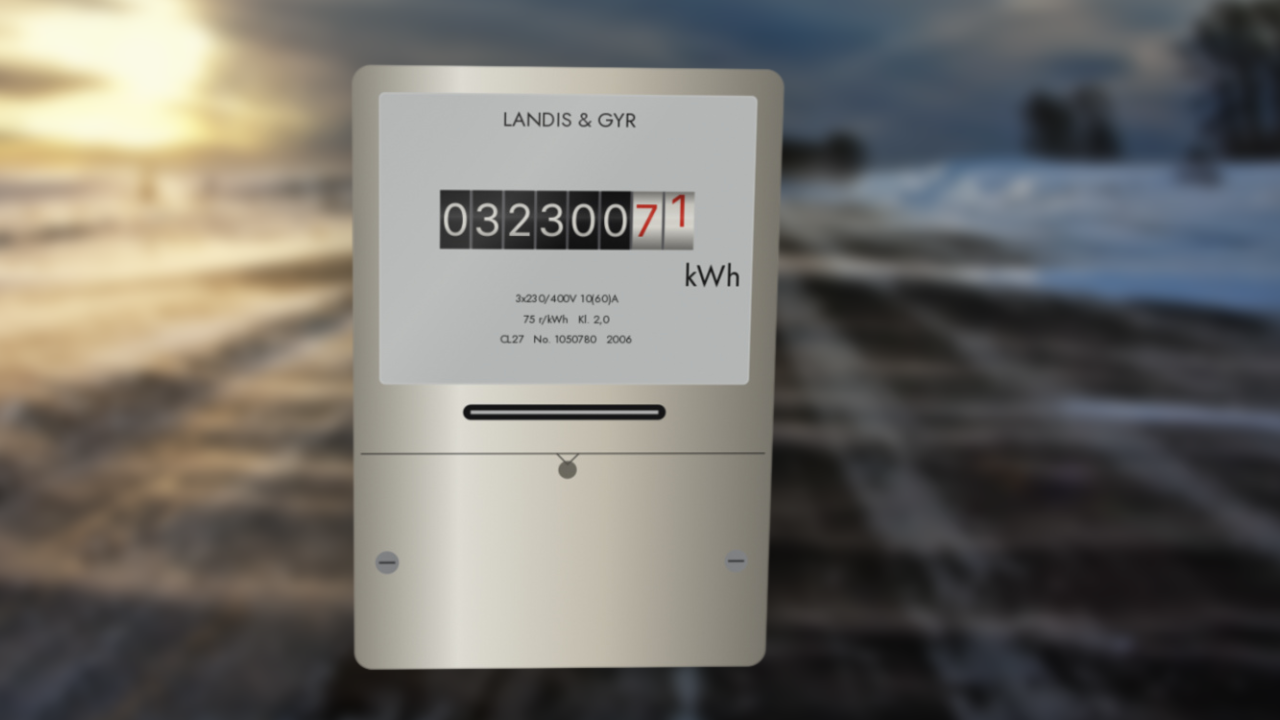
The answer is 32300.71 kWh
